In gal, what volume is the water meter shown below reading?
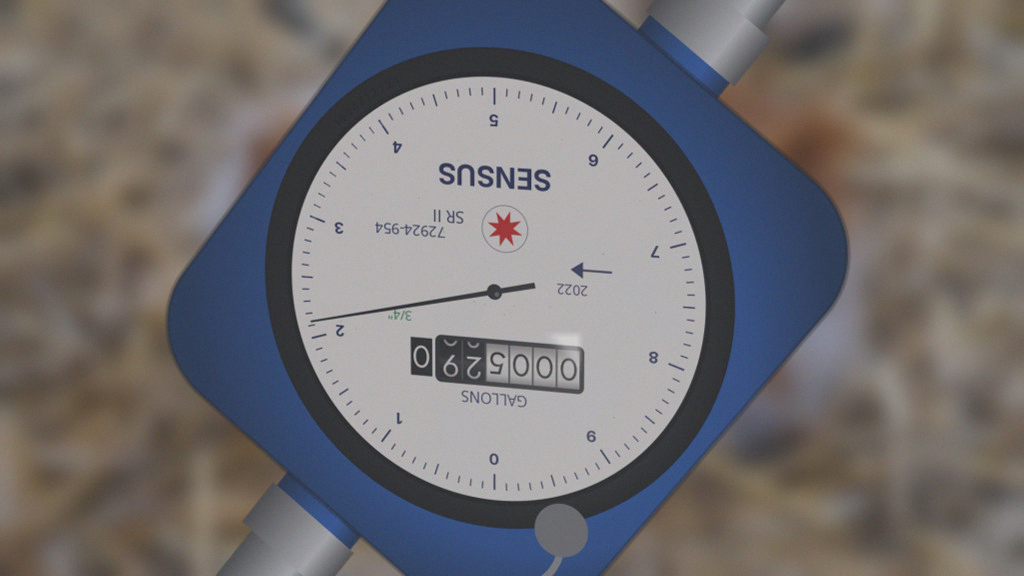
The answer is 5292.1 gal
